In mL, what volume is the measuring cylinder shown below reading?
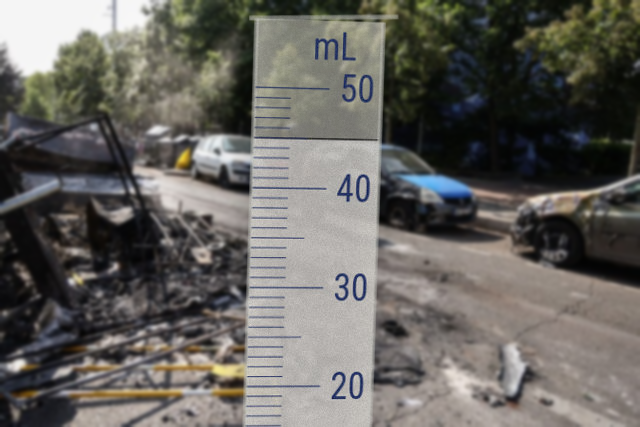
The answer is 45 mL
